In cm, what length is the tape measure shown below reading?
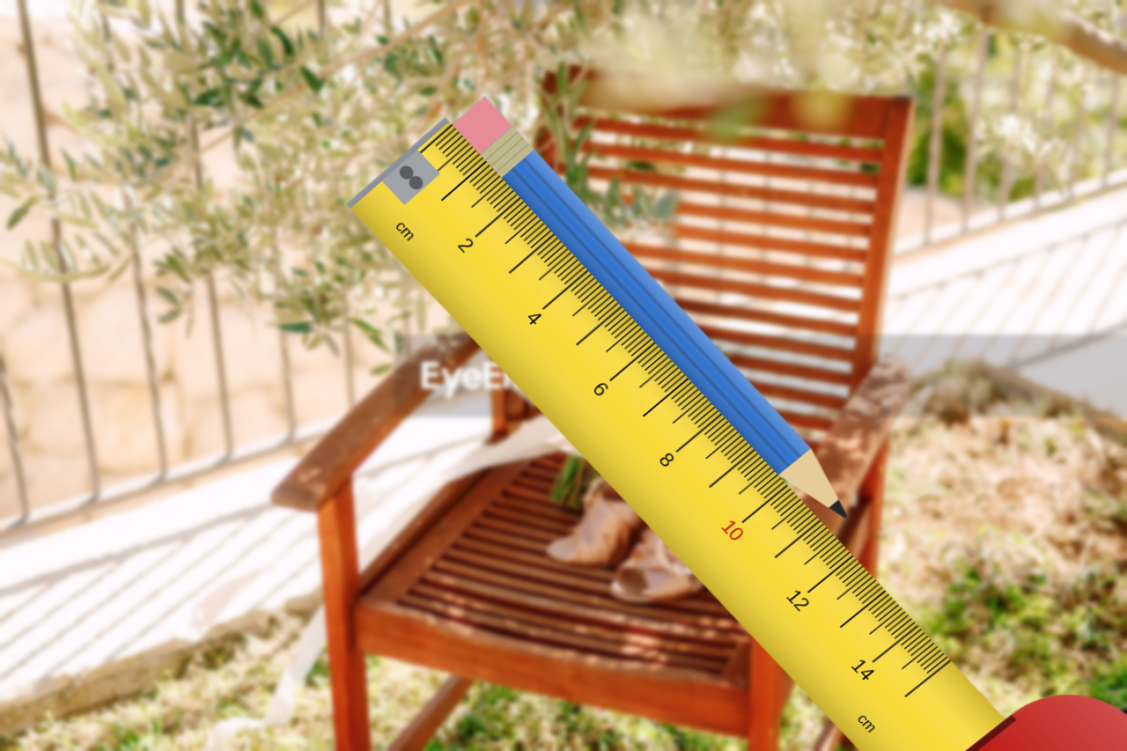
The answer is 11.3 cm
